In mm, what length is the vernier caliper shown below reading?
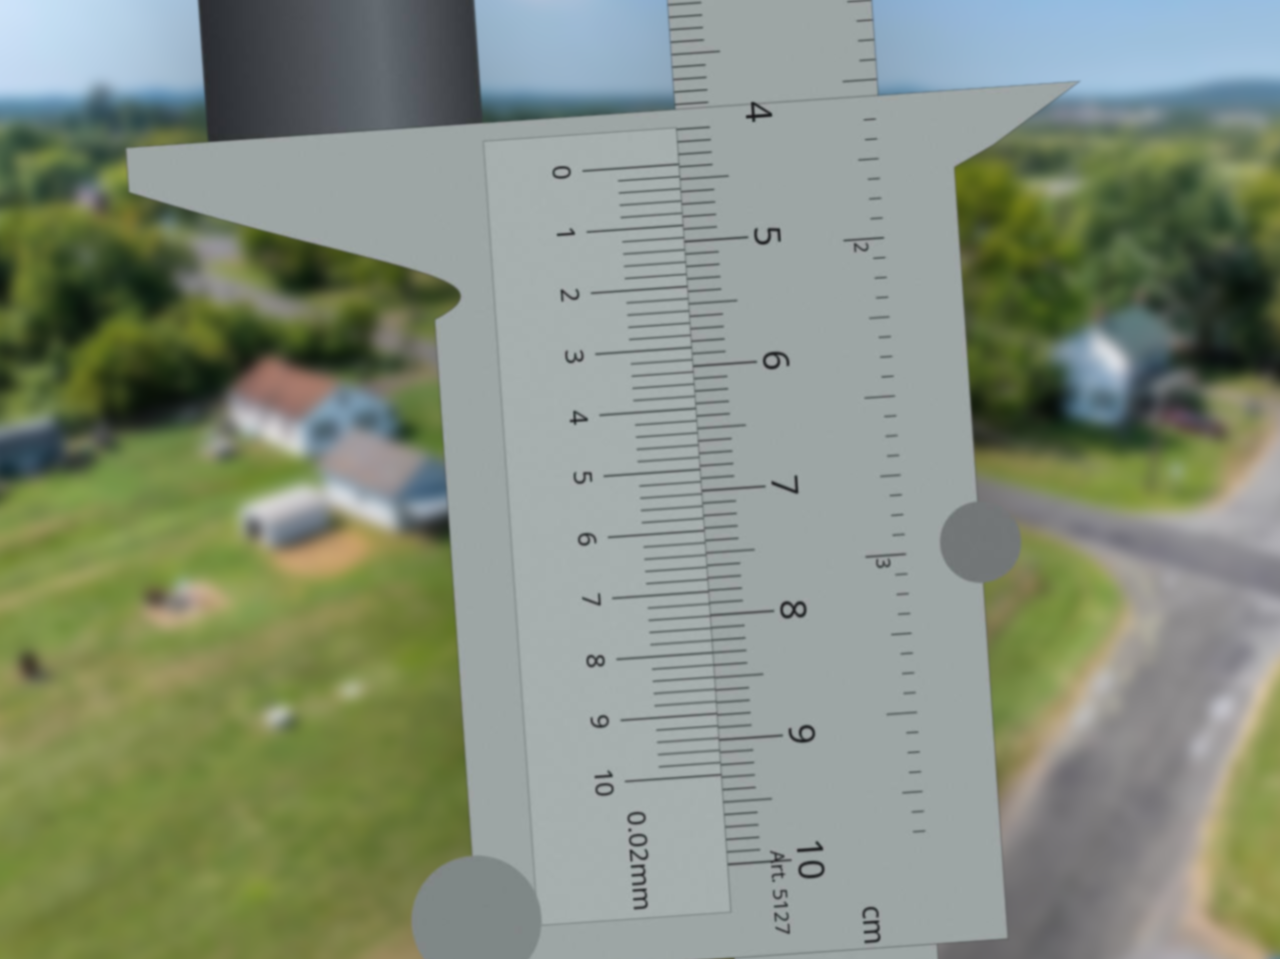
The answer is 43.8 mm
